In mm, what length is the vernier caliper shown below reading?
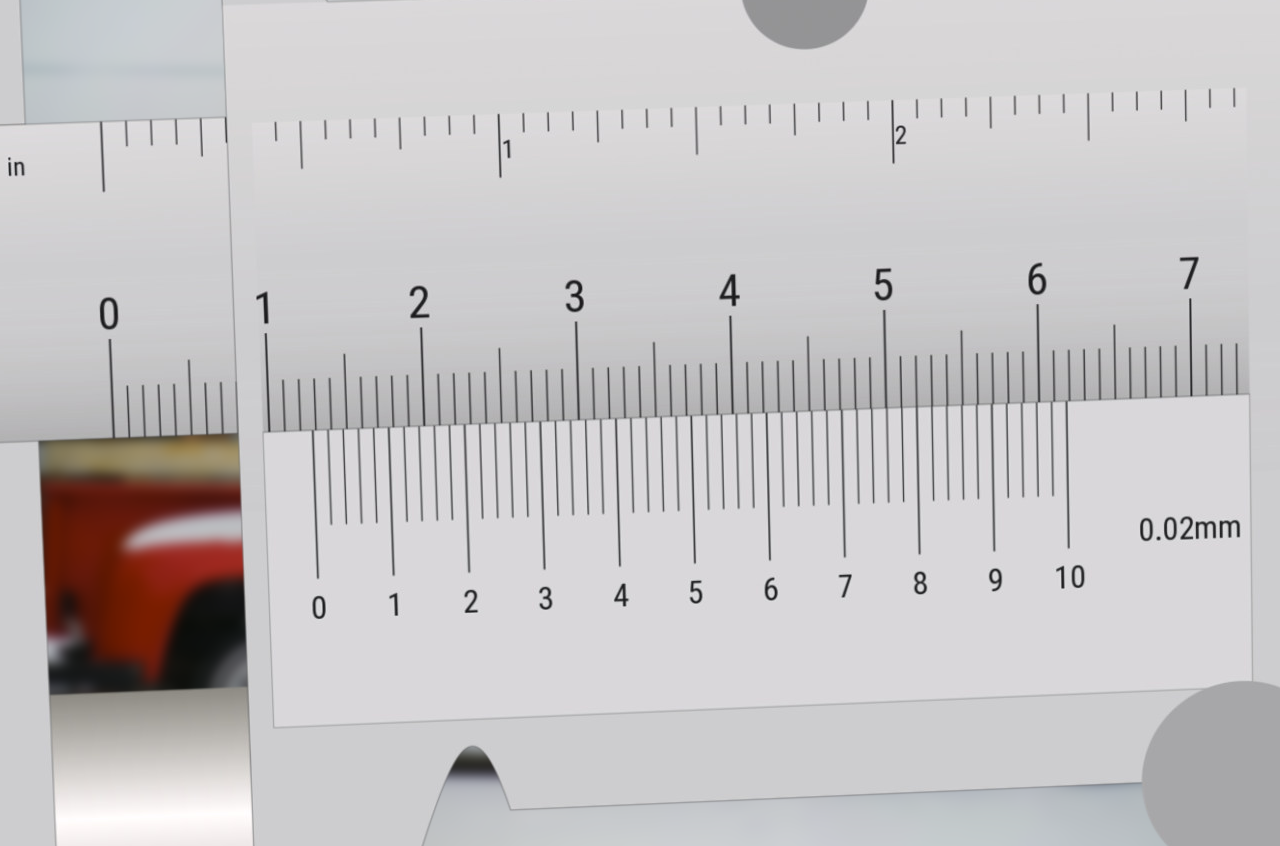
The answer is 12.8 mm
